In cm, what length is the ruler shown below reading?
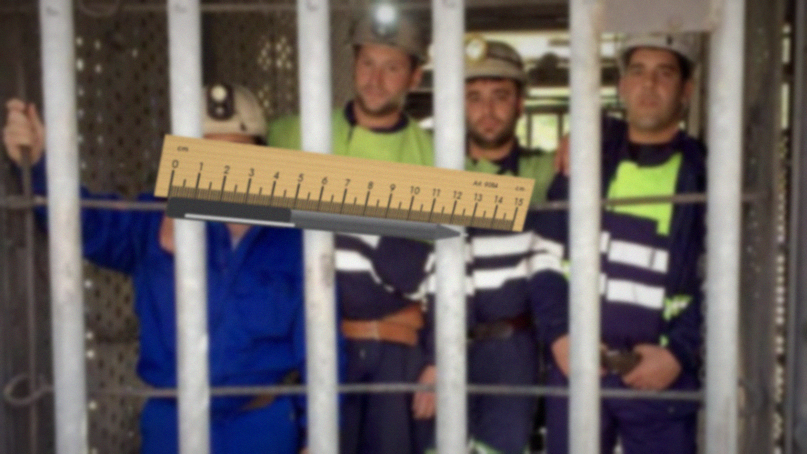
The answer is 13 cm
